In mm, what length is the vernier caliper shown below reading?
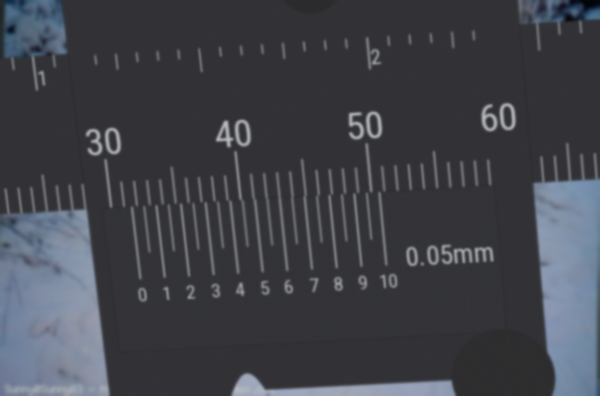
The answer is 31.6 mm
